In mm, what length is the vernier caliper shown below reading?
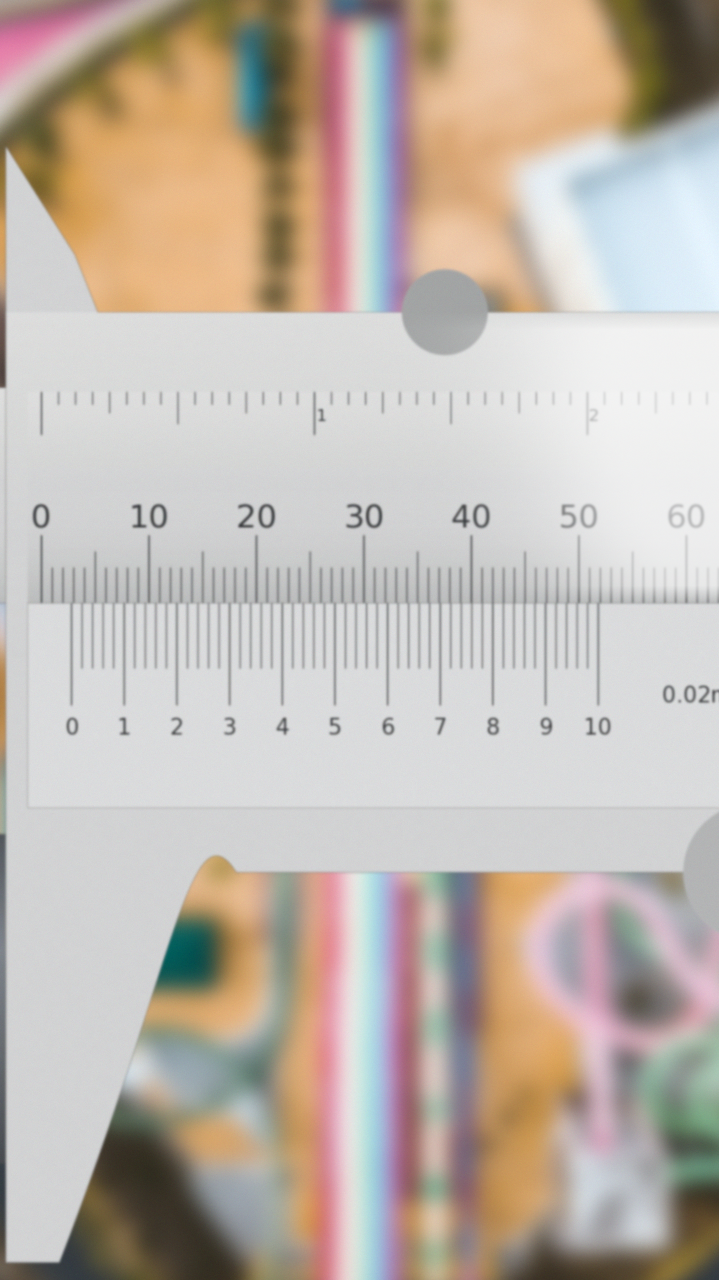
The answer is 2.8 mm
